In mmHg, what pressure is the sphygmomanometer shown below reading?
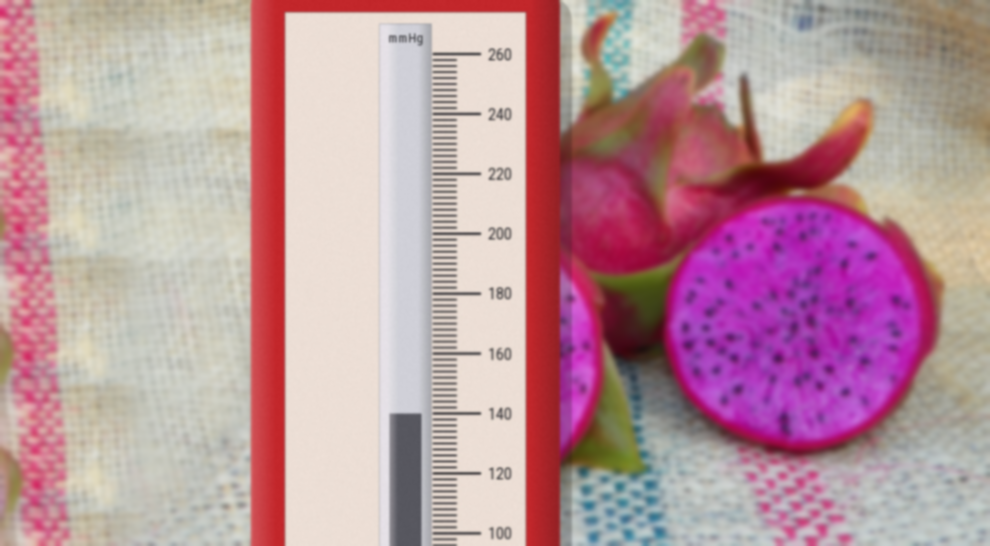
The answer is 140 mmHg
